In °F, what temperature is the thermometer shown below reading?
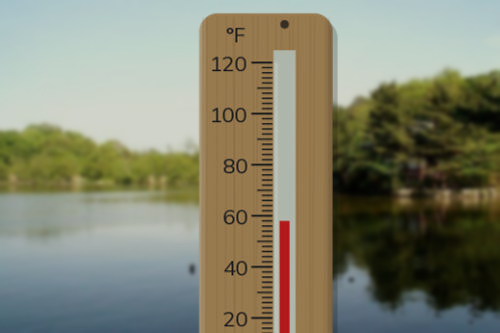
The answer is 58 °F
